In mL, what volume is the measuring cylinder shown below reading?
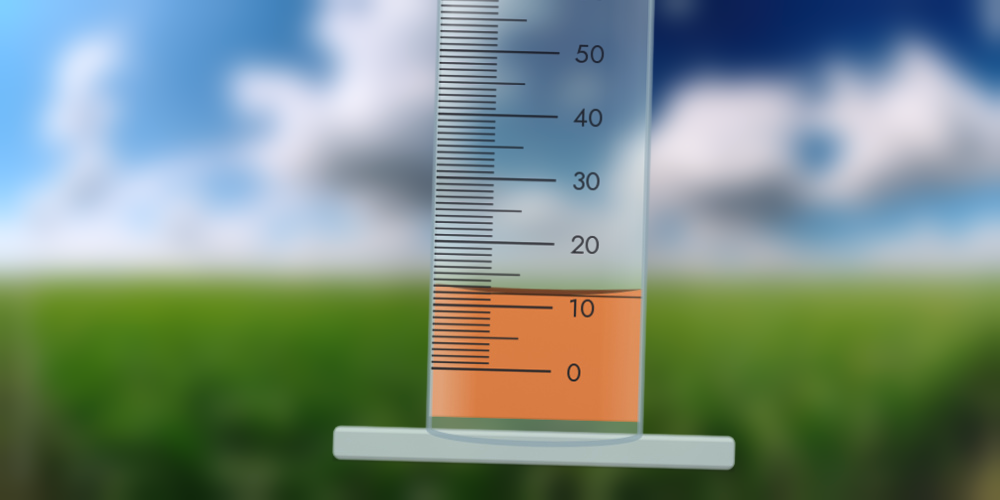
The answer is 12 mL
